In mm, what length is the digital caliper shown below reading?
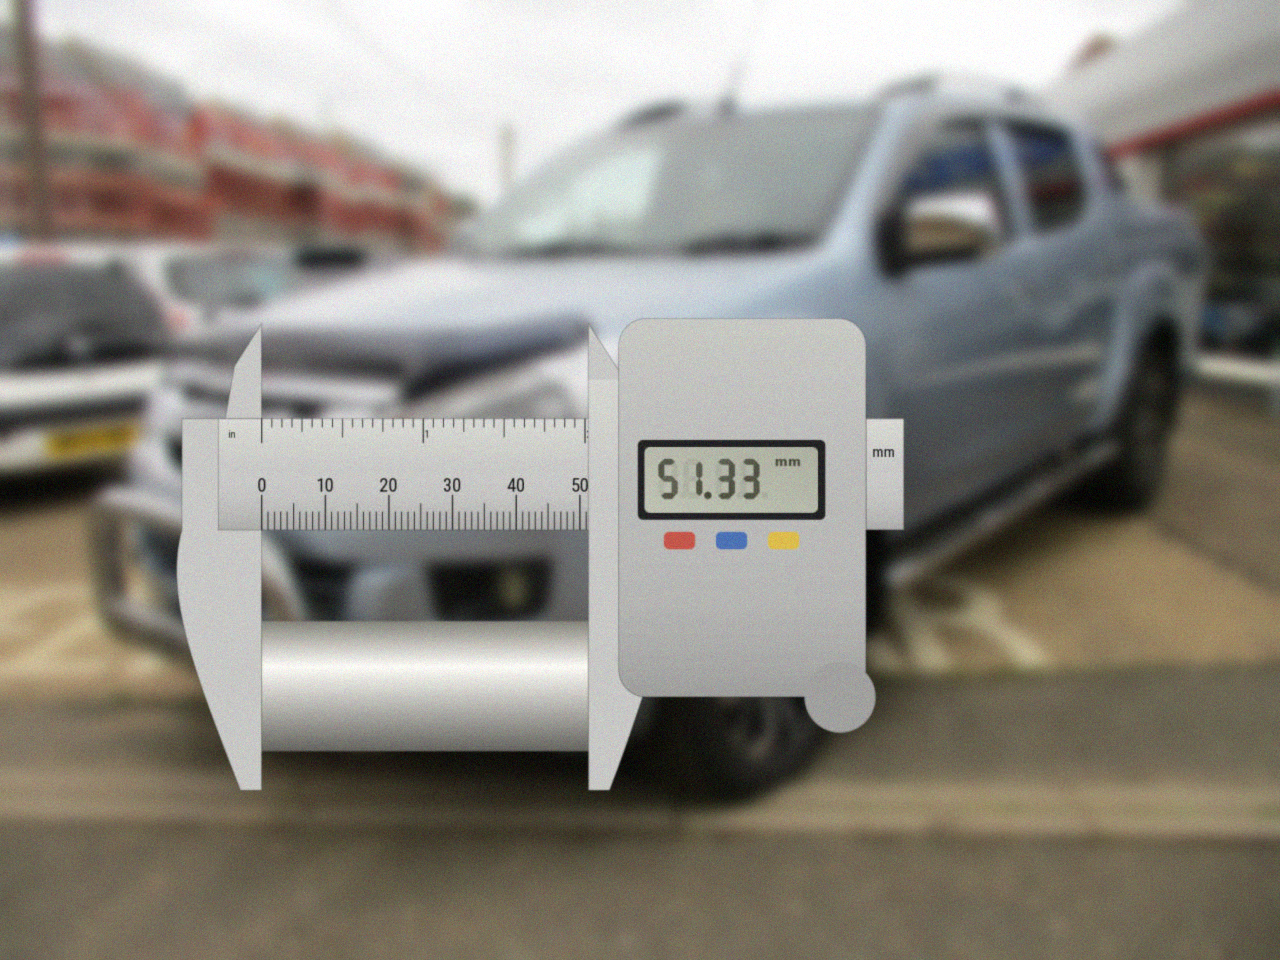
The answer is 51.33 mm
